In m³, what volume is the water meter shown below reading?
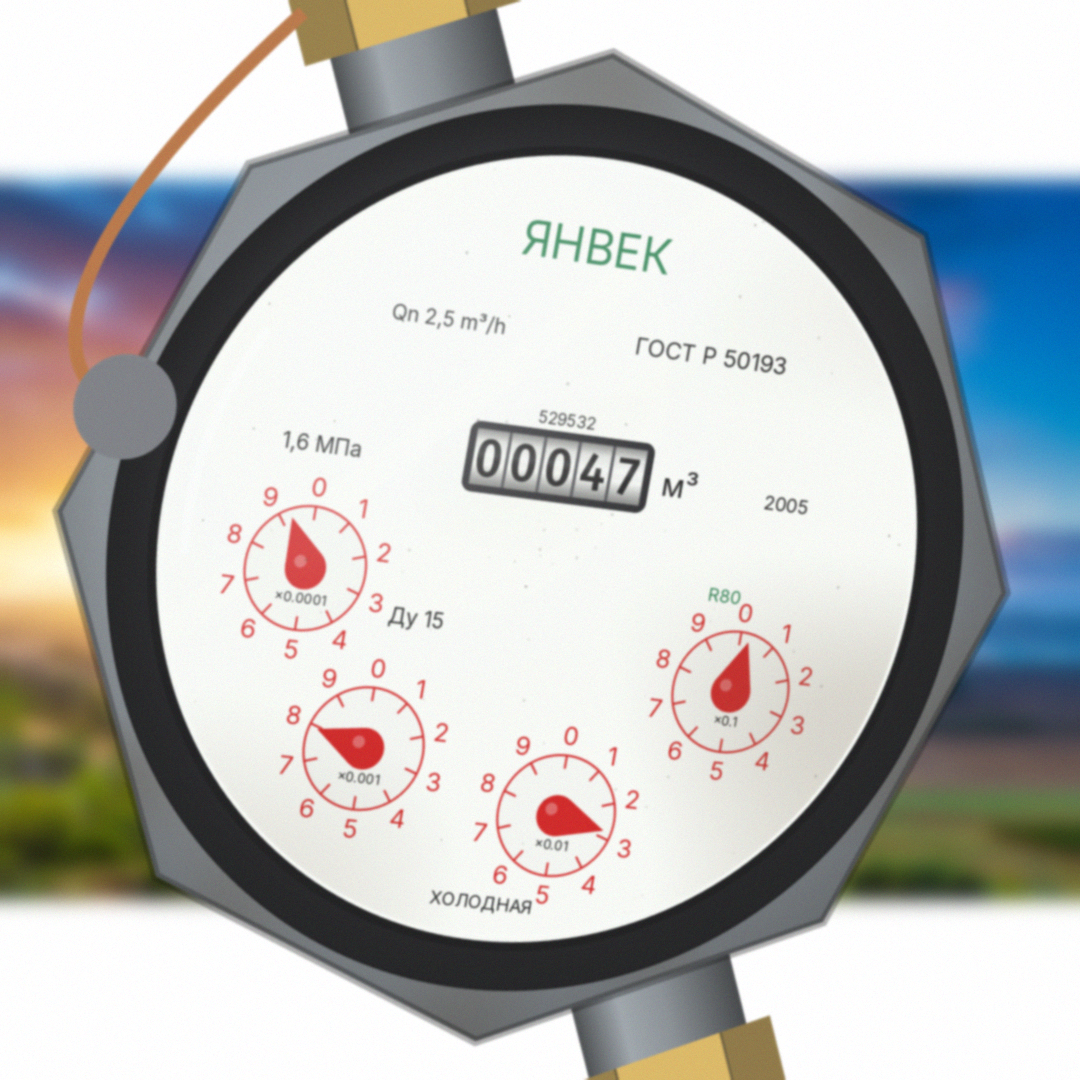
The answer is 47.0279 m³
